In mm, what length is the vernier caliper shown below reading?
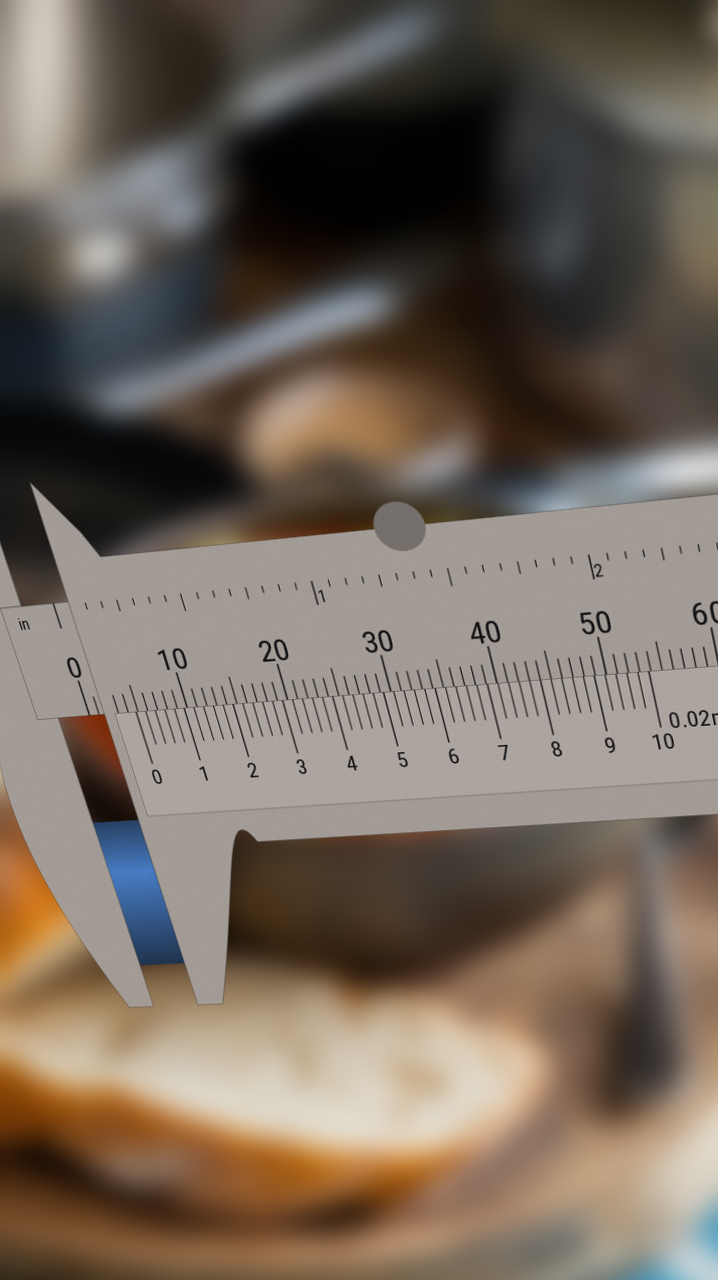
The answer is 4.8 mm
